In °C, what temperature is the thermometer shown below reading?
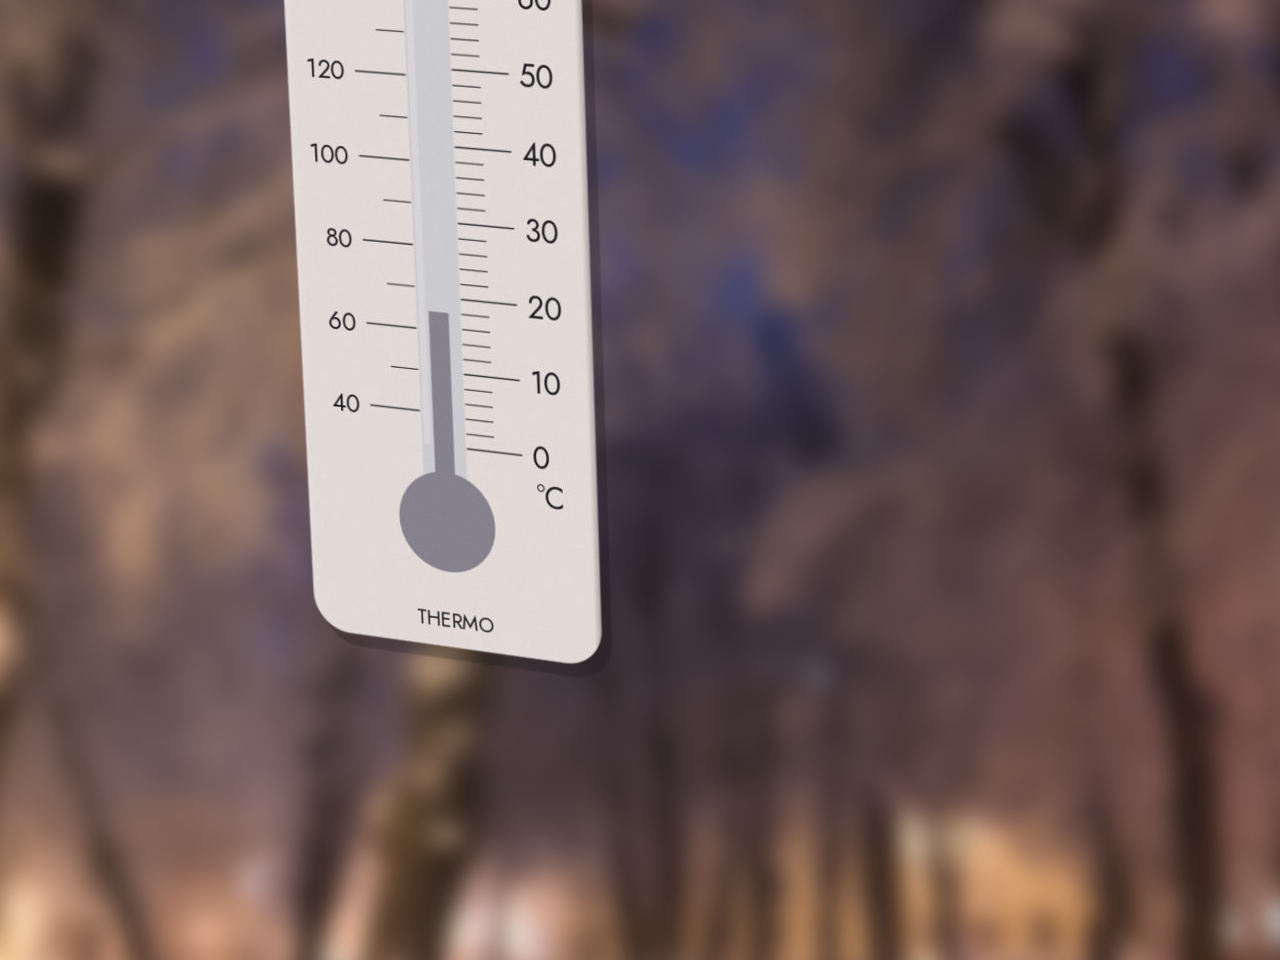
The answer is 18 °C
